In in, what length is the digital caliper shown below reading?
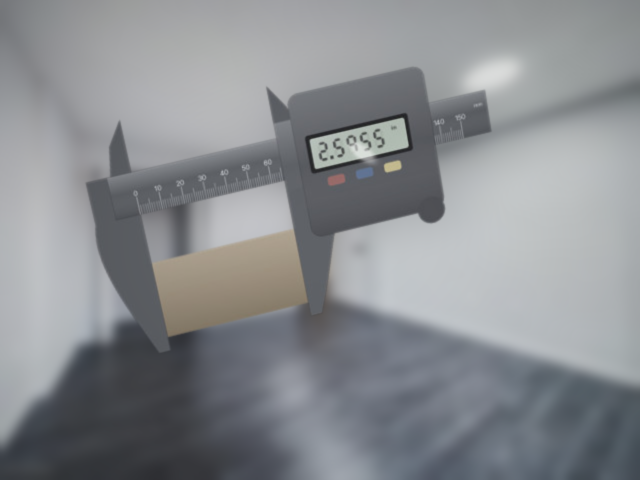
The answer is 2.5955 in
